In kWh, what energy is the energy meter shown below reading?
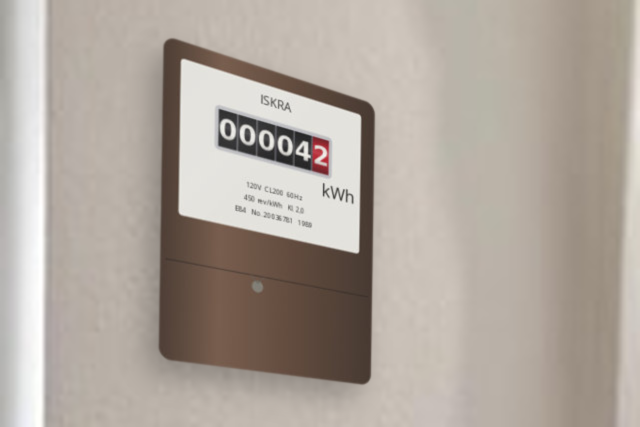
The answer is 4.2 kWh
